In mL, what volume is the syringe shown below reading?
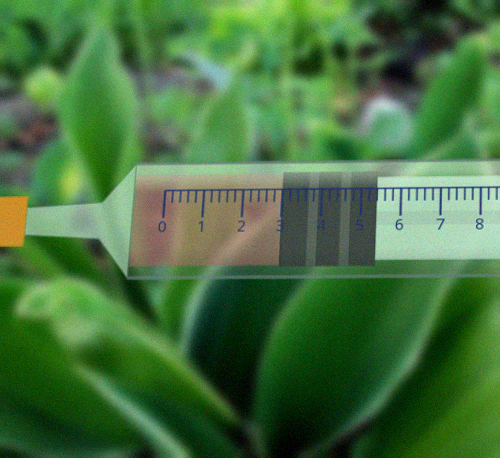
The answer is 3 mL
